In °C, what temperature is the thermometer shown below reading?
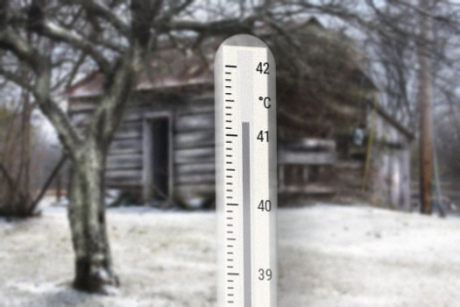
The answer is 41.2 °C
